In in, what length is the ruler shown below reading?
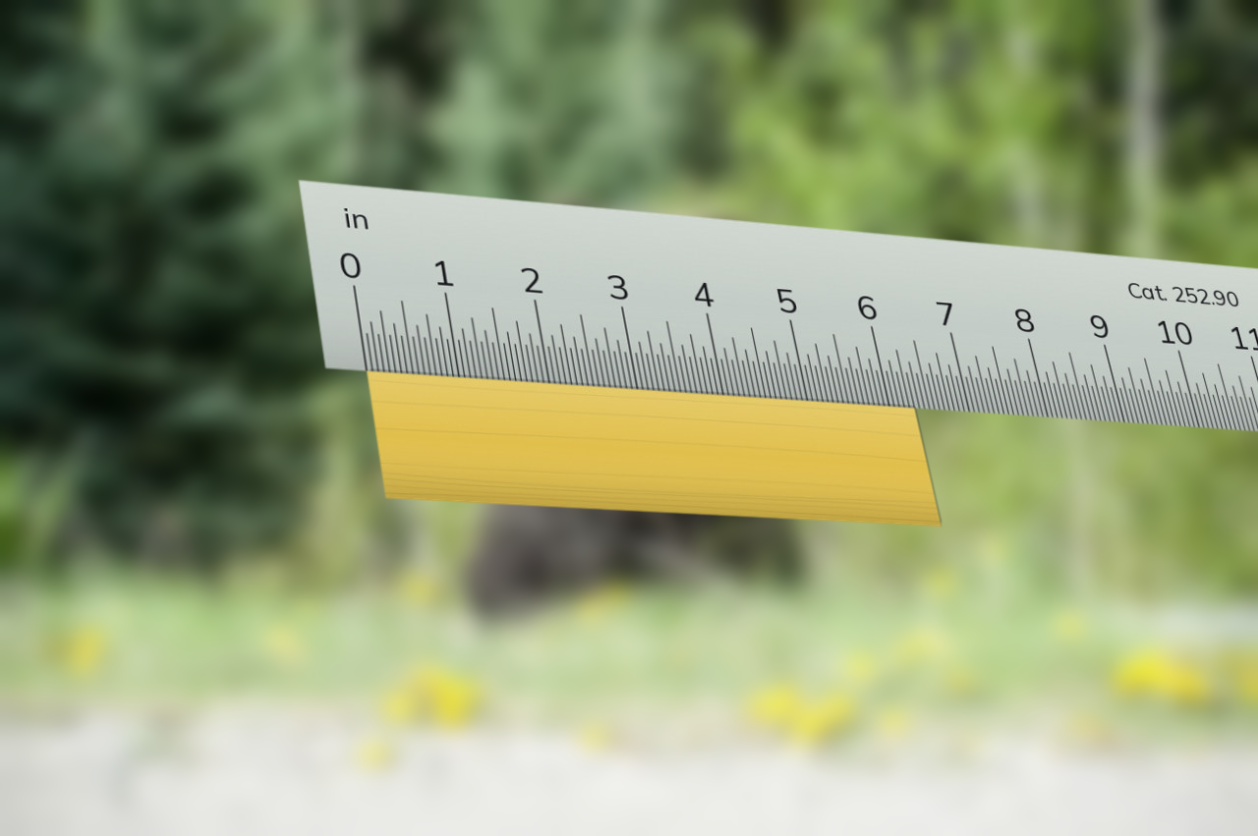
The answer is 6.3125 in
